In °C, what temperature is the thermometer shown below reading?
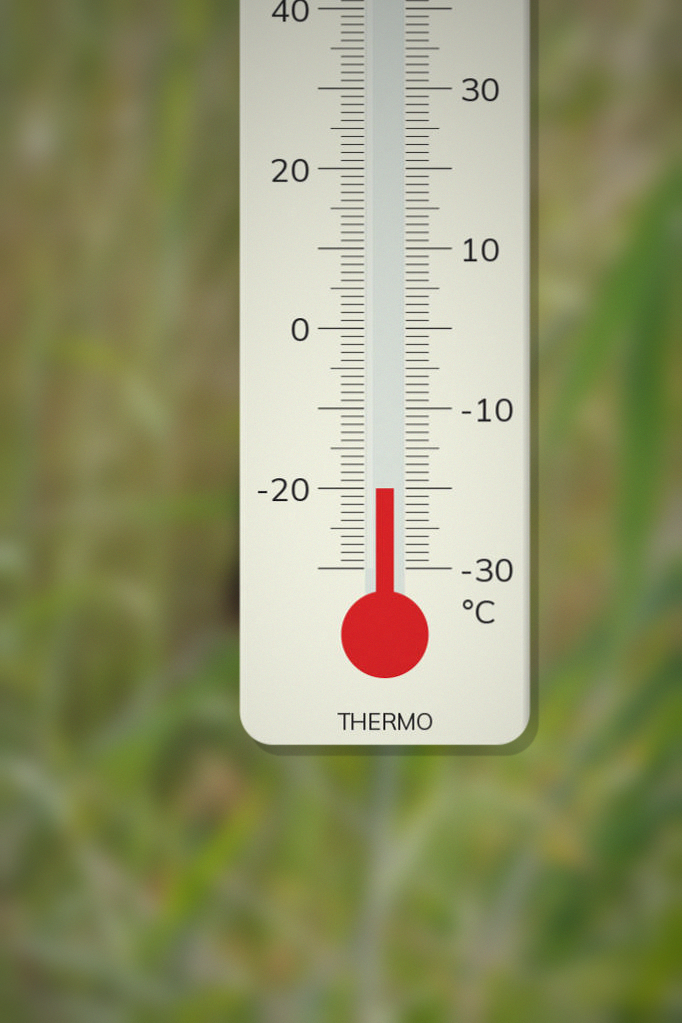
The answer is -20 °C
